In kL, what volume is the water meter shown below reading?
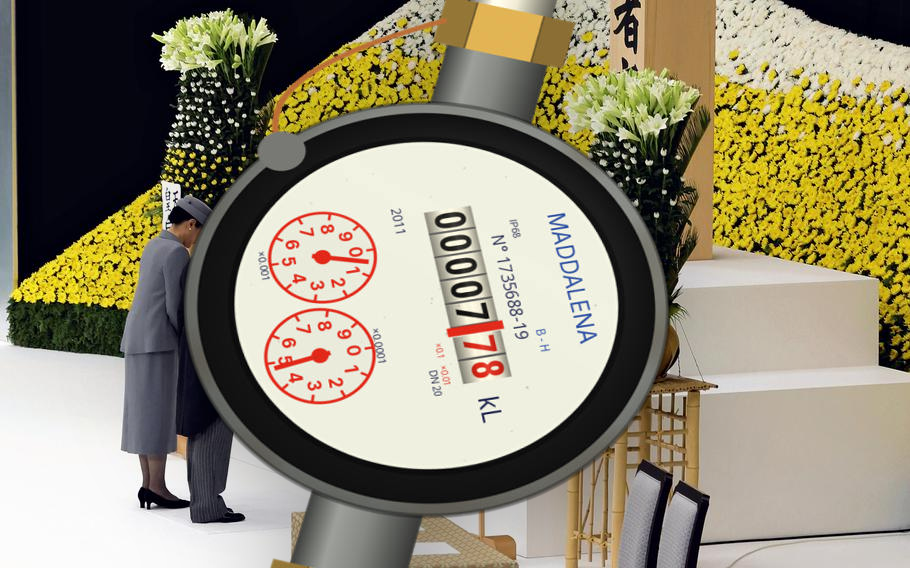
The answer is 7.7804 kL
